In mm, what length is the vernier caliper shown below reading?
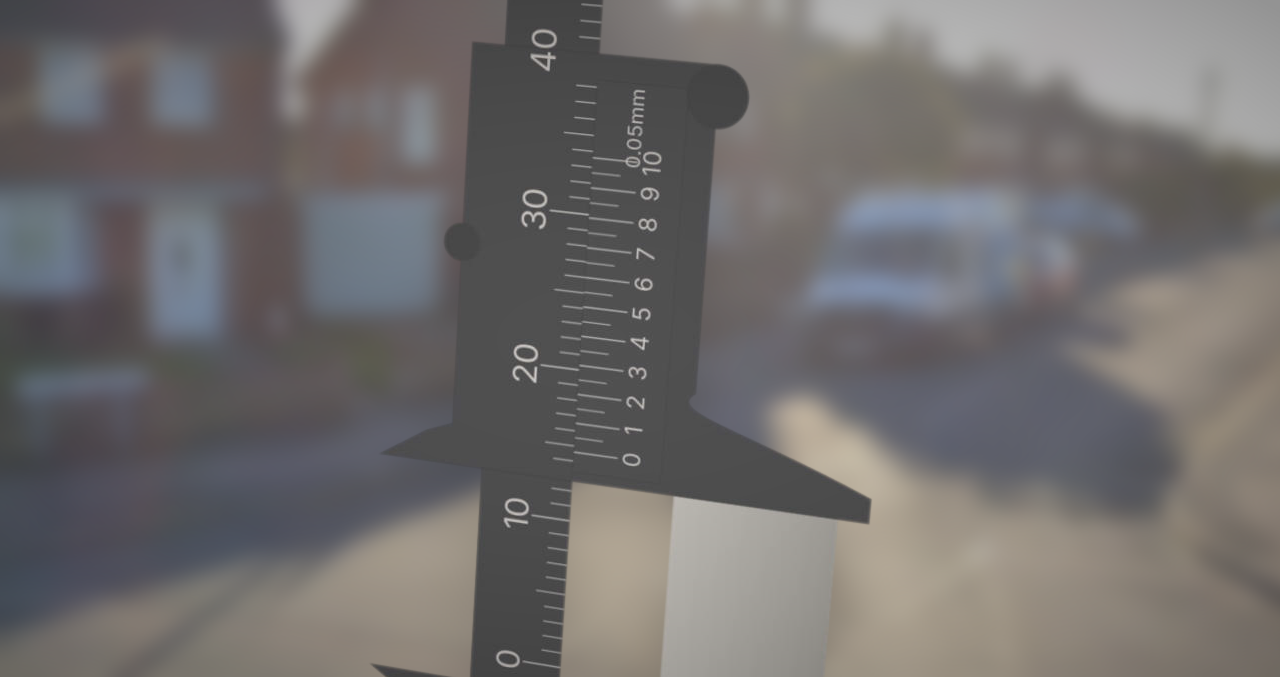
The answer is 14.6 mm
